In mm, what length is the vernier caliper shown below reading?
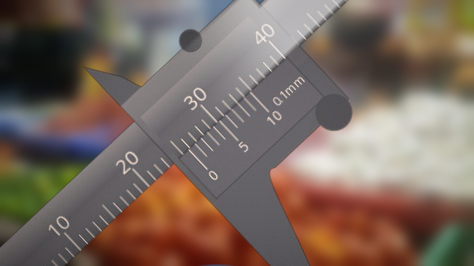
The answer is 25.8 mm
